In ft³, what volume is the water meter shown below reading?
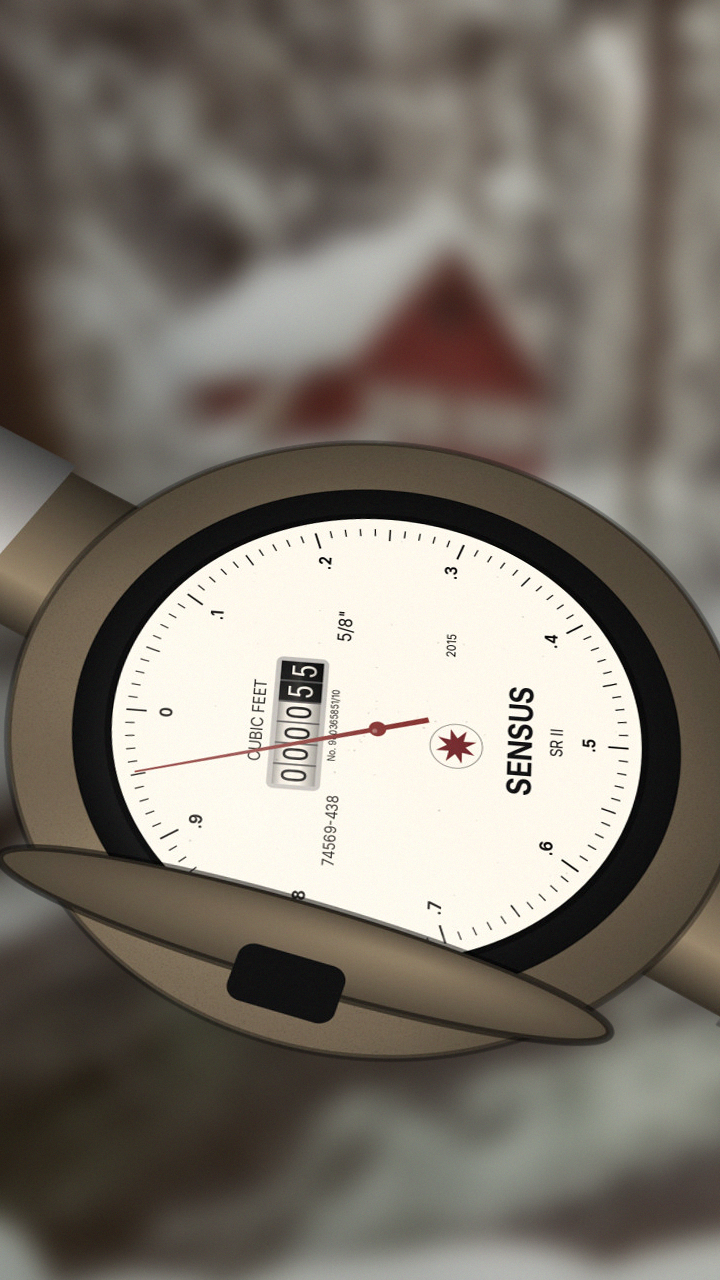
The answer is 54.95 ft³
